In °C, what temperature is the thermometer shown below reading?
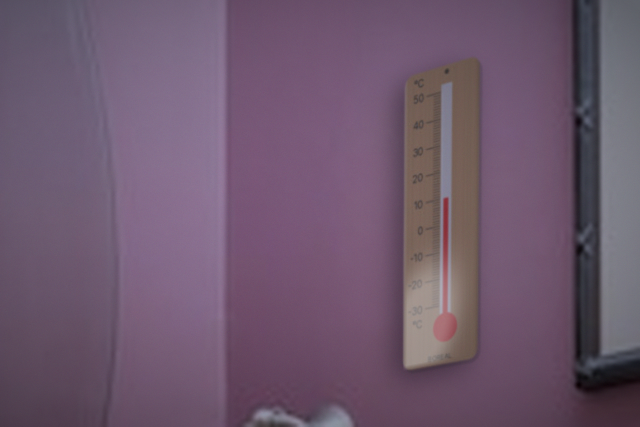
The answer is 10 °C
